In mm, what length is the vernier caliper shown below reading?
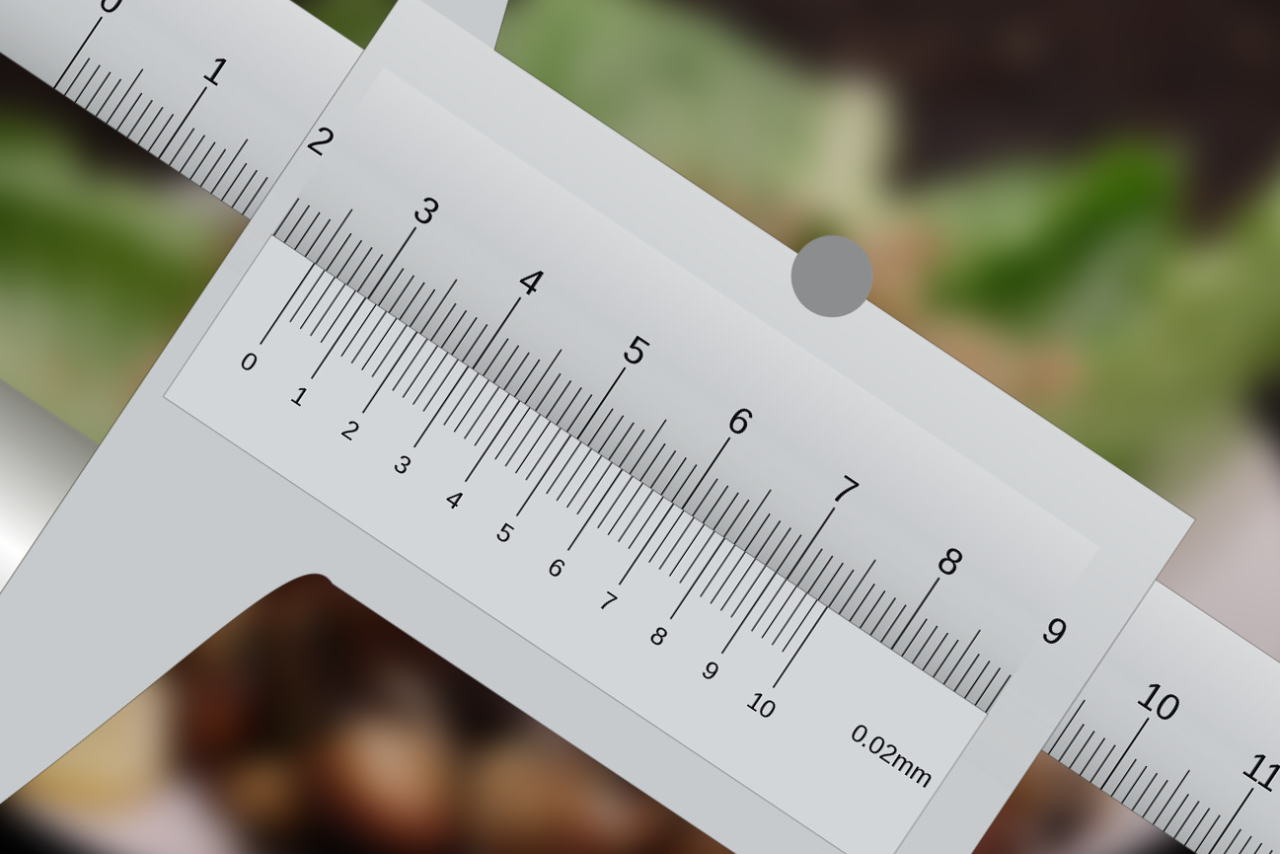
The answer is 24.9 mm
